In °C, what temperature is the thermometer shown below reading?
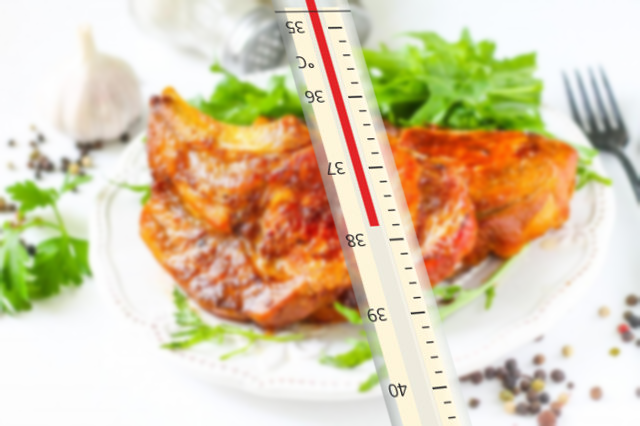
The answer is 37.8 °C
